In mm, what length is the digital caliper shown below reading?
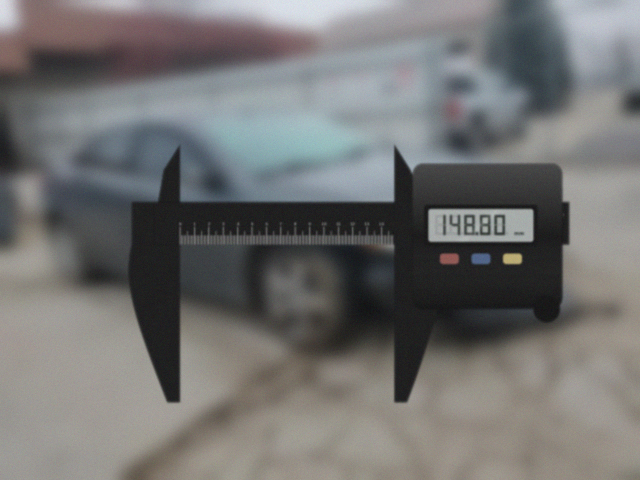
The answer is 148.80 mm
